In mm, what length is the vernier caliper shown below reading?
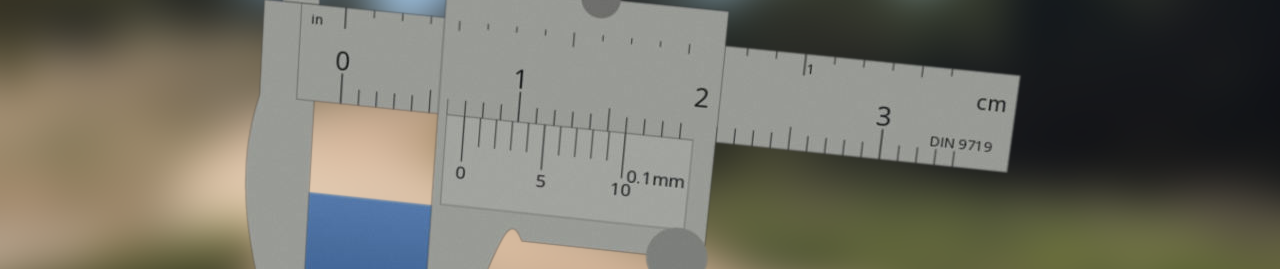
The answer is 7.0 mm
